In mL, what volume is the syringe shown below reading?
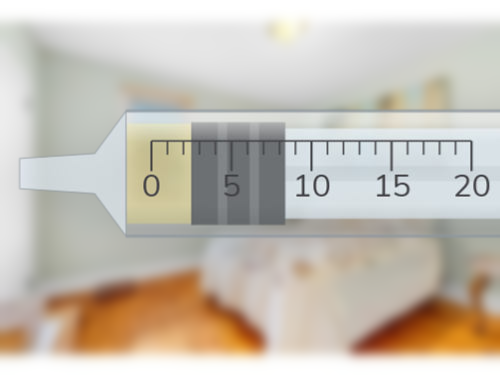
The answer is 2.5 mL
